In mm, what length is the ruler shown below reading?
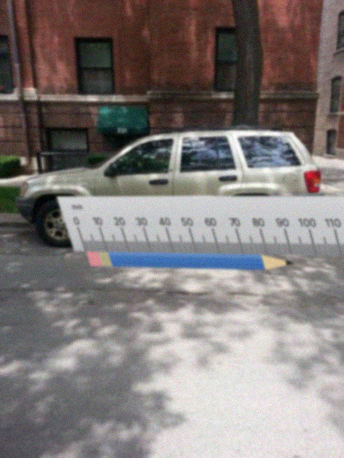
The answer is 90 mm
